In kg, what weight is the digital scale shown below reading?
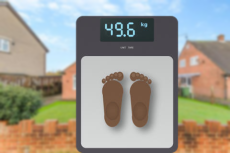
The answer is 49.6 kg
